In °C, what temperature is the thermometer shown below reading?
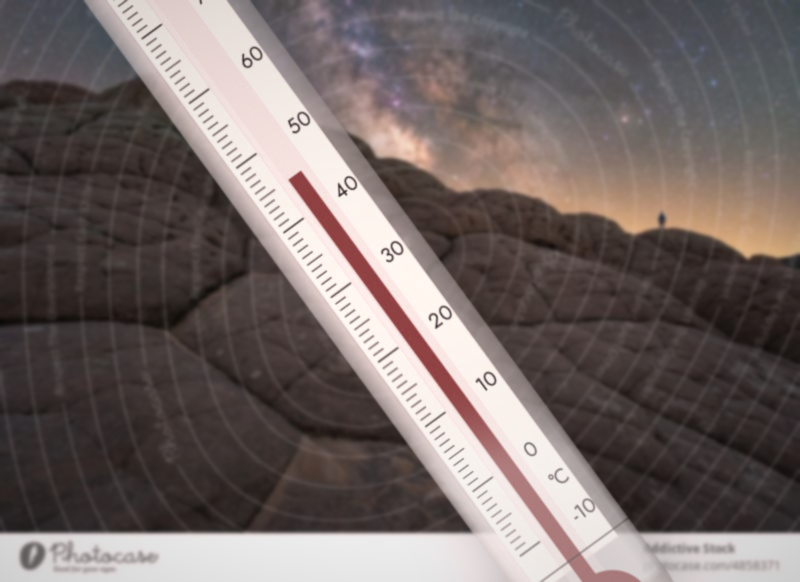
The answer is 45 °C
